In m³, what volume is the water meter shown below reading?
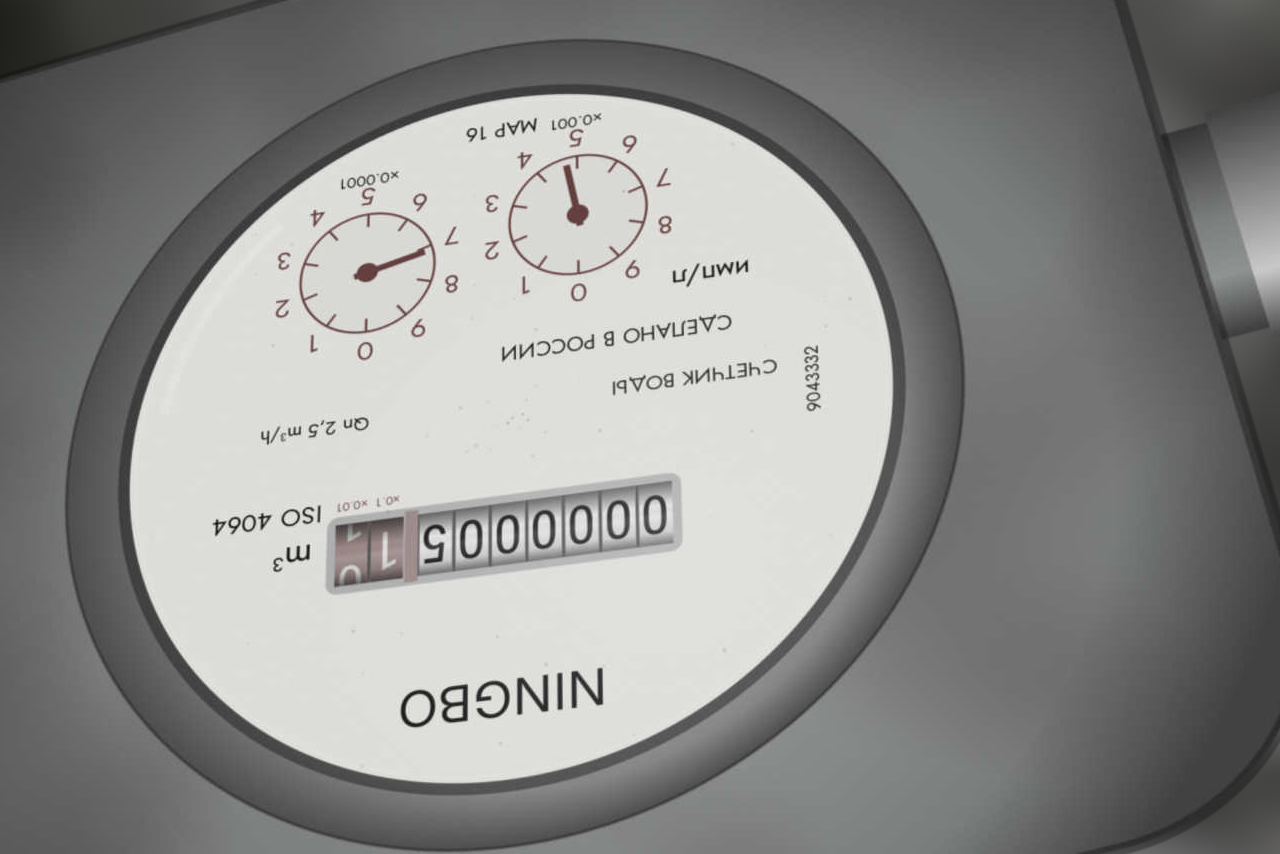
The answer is 5.1047 m³
